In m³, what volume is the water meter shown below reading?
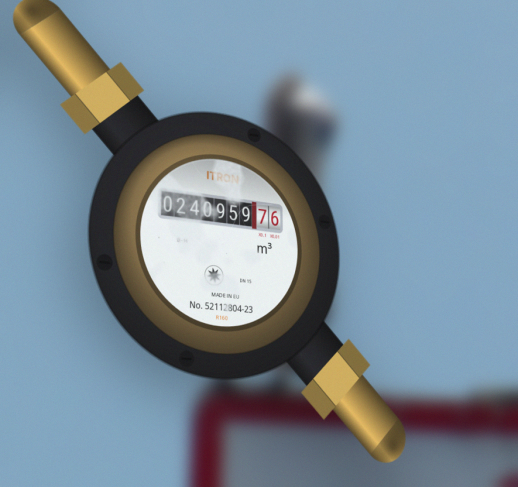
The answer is 240959.76 m³
